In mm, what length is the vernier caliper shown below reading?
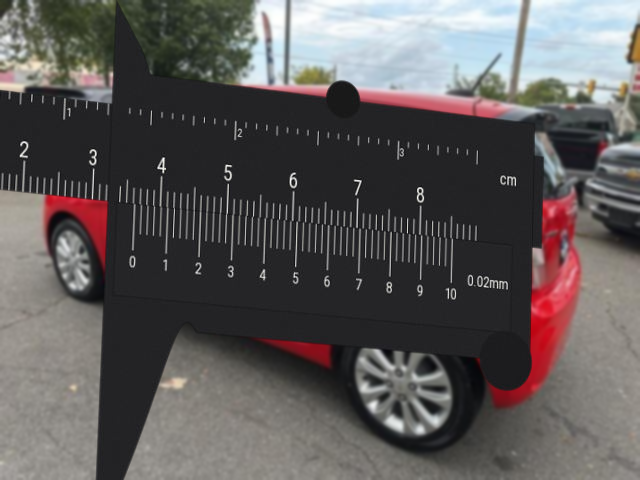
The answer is 36.2 mm
